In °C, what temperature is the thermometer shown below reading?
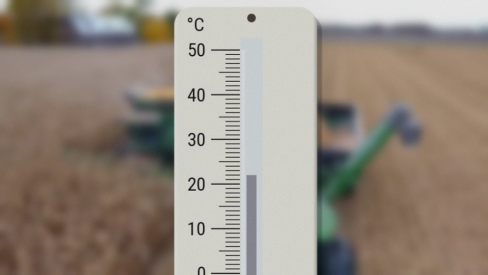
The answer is 22 °C
